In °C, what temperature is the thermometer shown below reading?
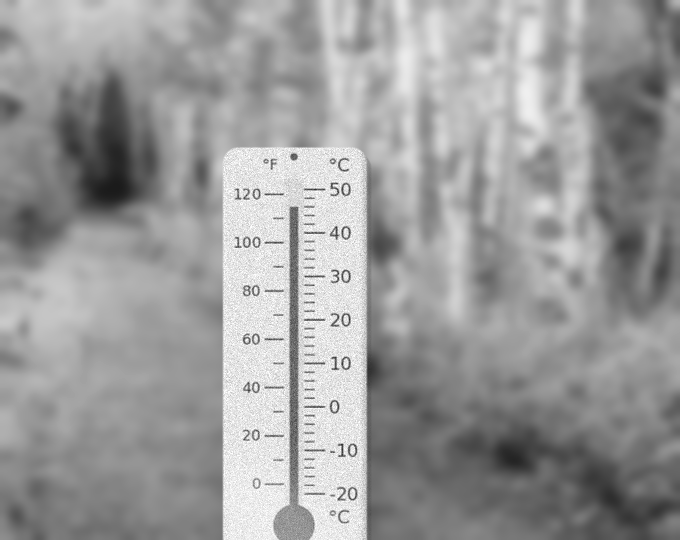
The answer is 46 °C
